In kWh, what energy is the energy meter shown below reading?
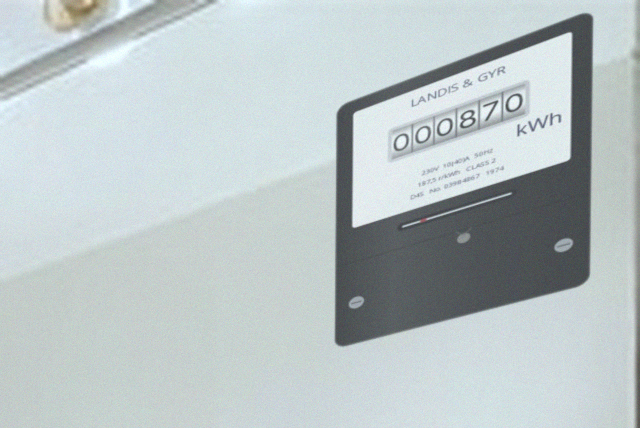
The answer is 870 kWh
